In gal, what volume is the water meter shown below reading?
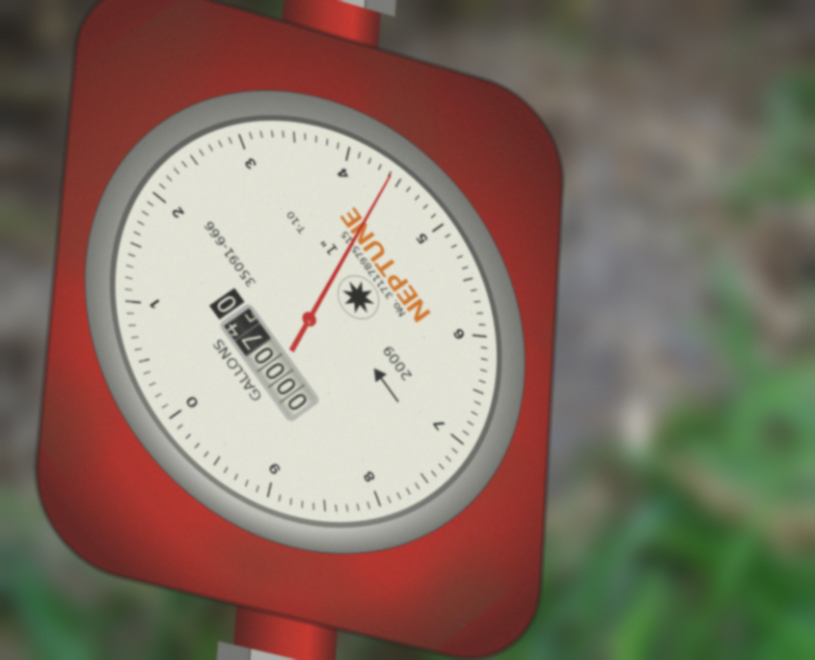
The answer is 744.4 gal
